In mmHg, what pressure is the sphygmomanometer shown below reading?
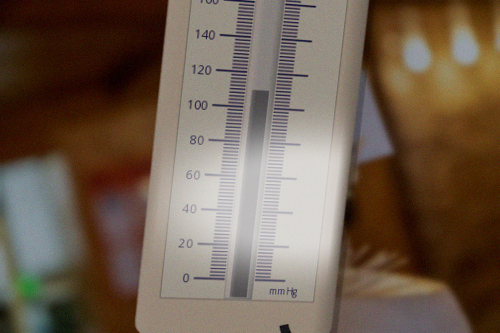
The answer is 110 mmHg
